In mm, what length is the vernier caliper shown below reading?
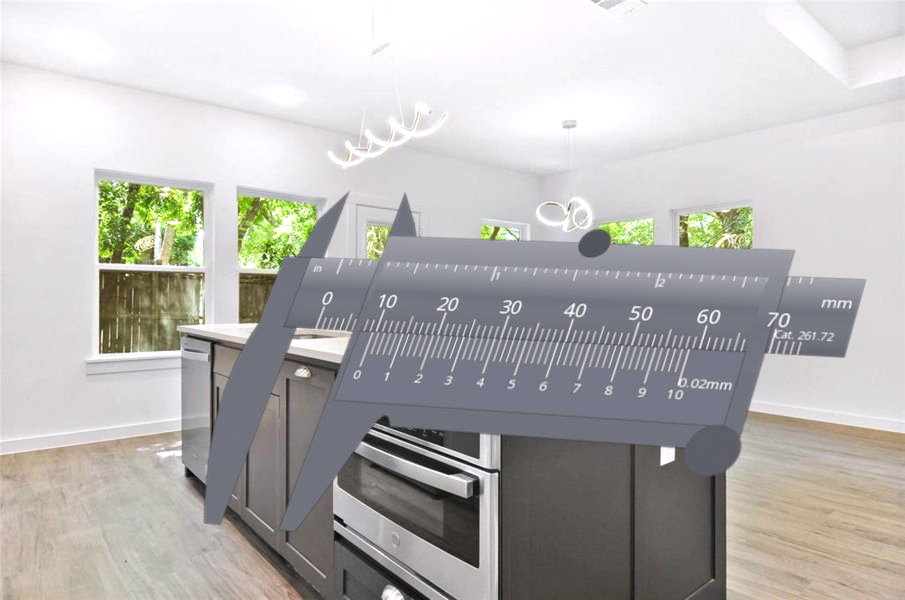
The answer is 9.5 mm
